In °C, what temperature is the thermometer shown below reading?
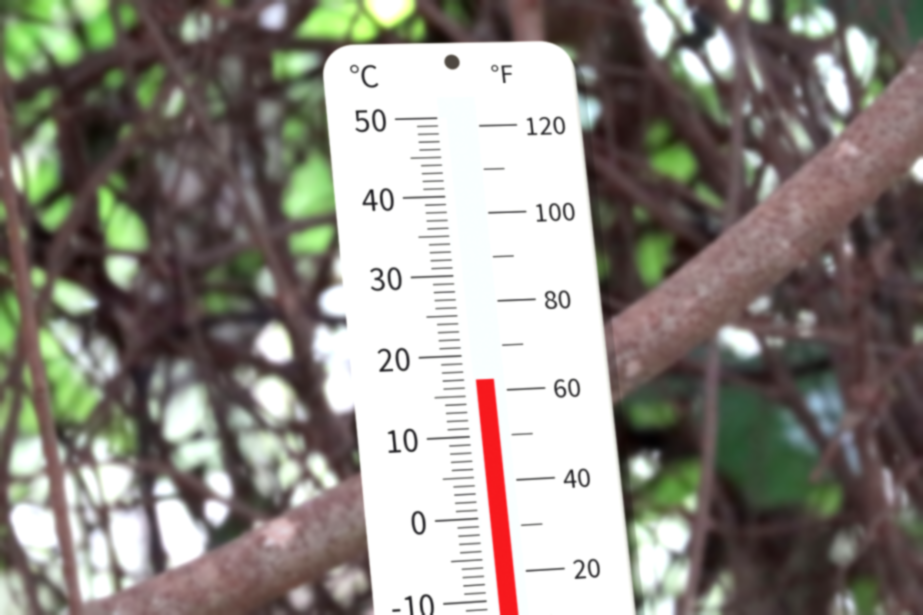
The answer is 17 °C
